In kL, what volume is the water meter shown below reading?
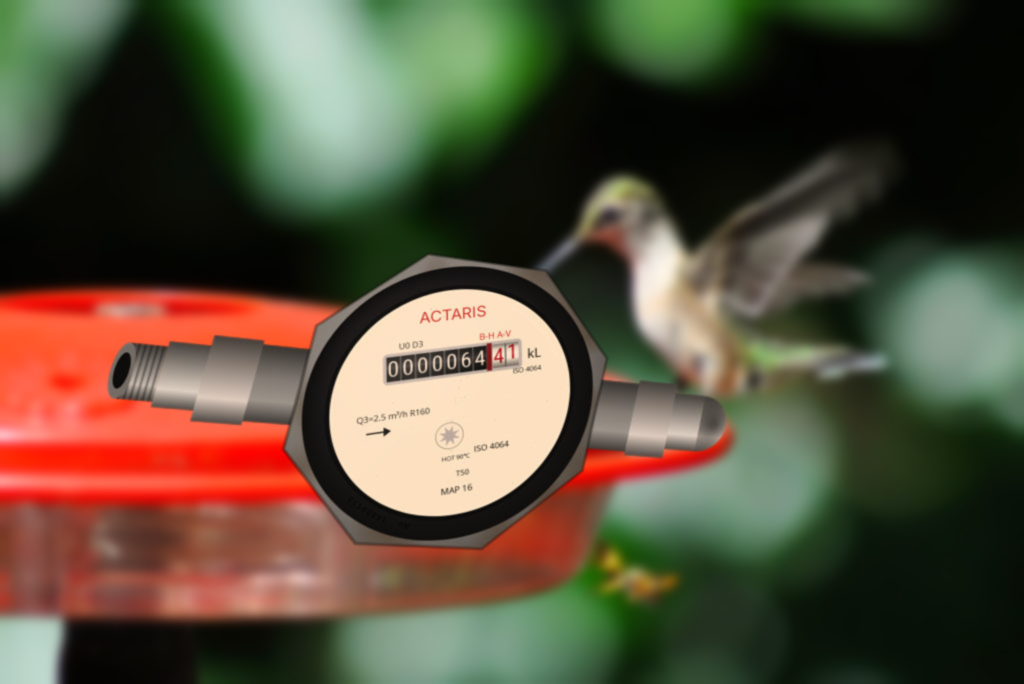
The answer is 64.41 kL
